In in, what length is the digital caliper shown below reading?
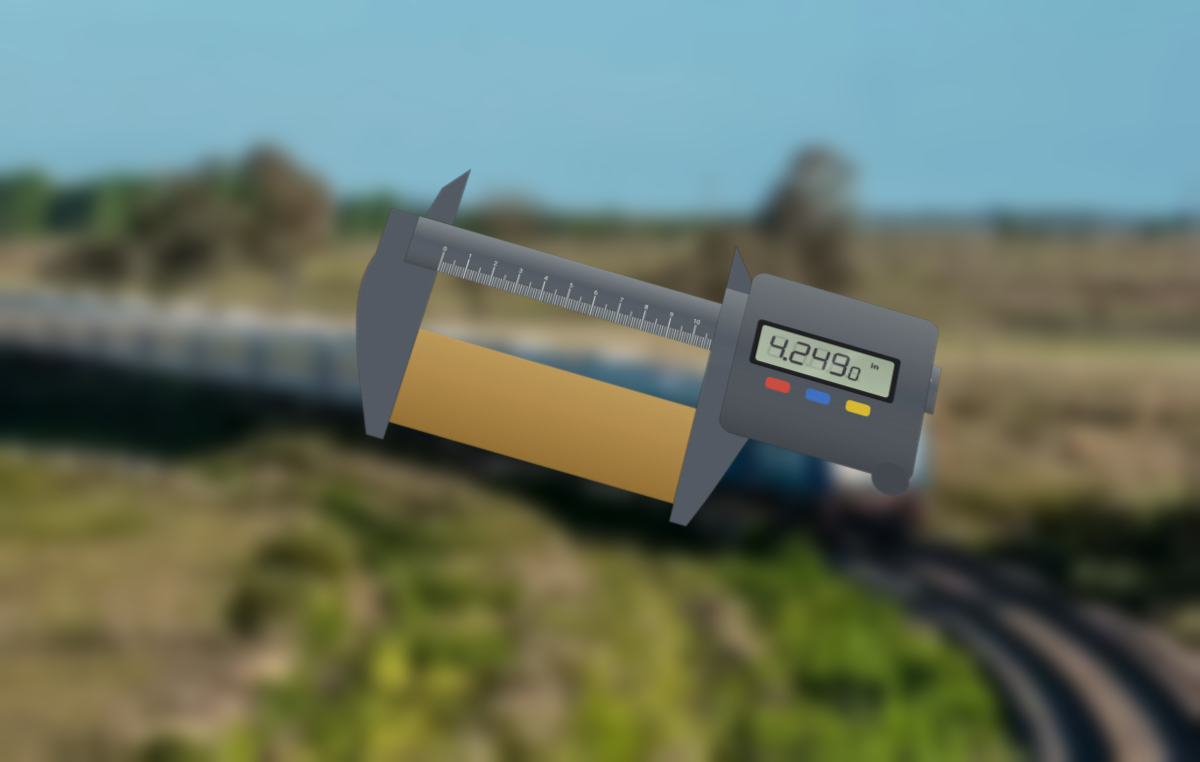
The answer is 4.2490 in
